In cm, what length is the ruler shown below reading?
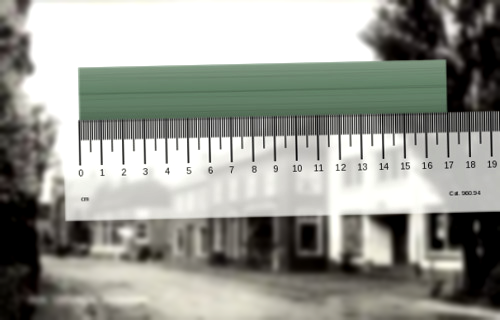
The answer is 17 cm
